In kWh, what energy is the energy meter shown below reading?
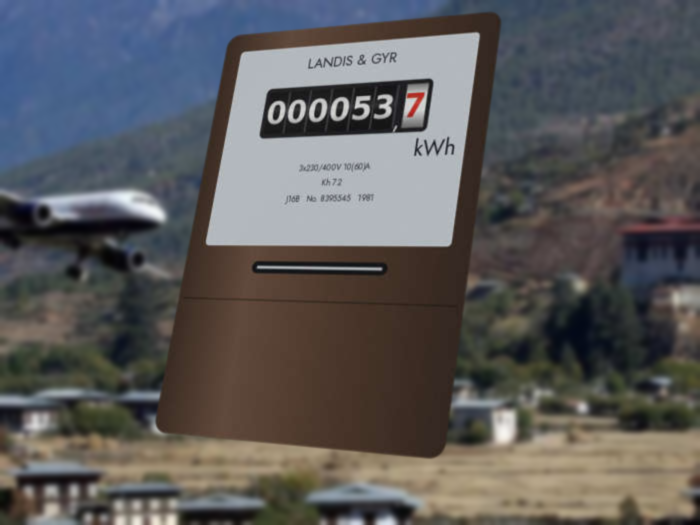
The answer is 53.7 kWh
